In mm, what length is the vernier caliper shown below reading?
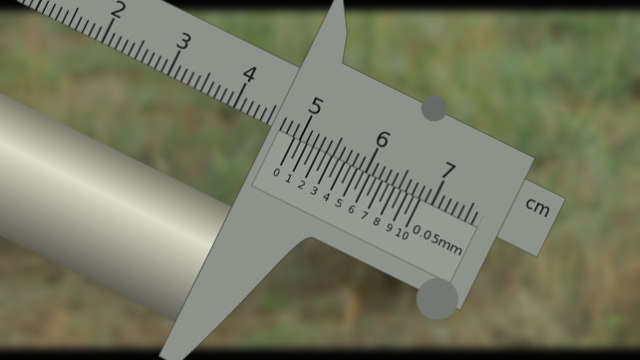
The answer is 49.2 mm
